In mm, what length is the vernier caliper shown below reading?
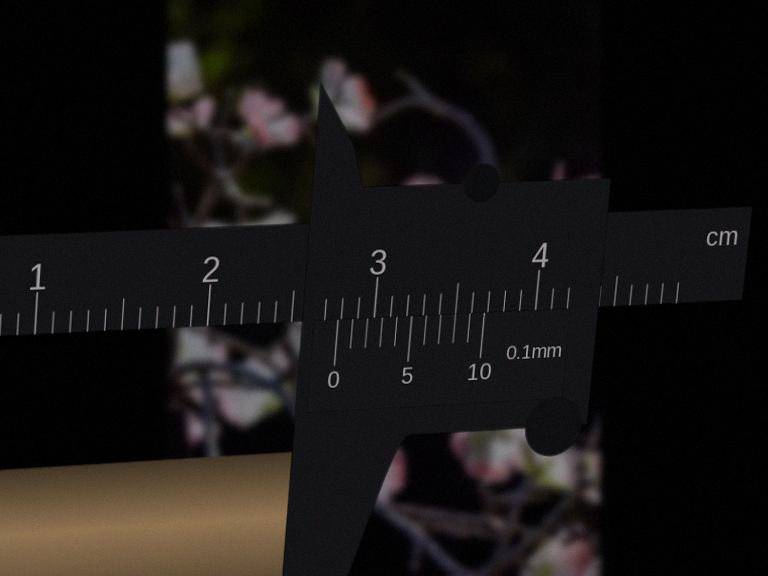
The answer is 27.8 mm
